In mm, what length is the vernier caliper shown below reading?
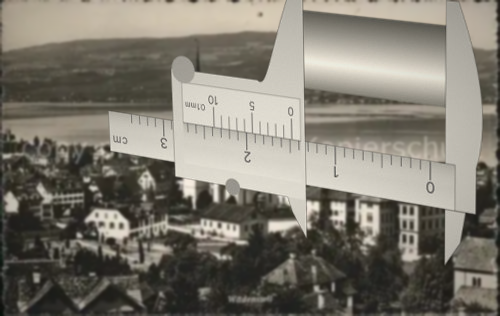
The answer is 14.8 mm
